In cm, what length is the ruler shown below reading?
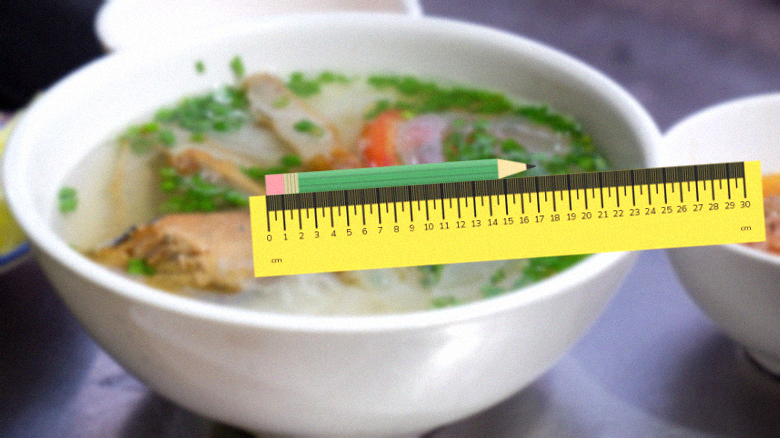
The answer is 17 cm
